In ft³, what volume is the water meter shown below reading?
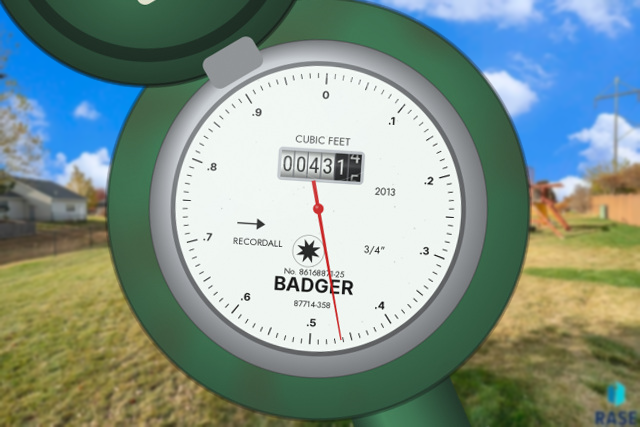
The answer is 4314.46 ft³
